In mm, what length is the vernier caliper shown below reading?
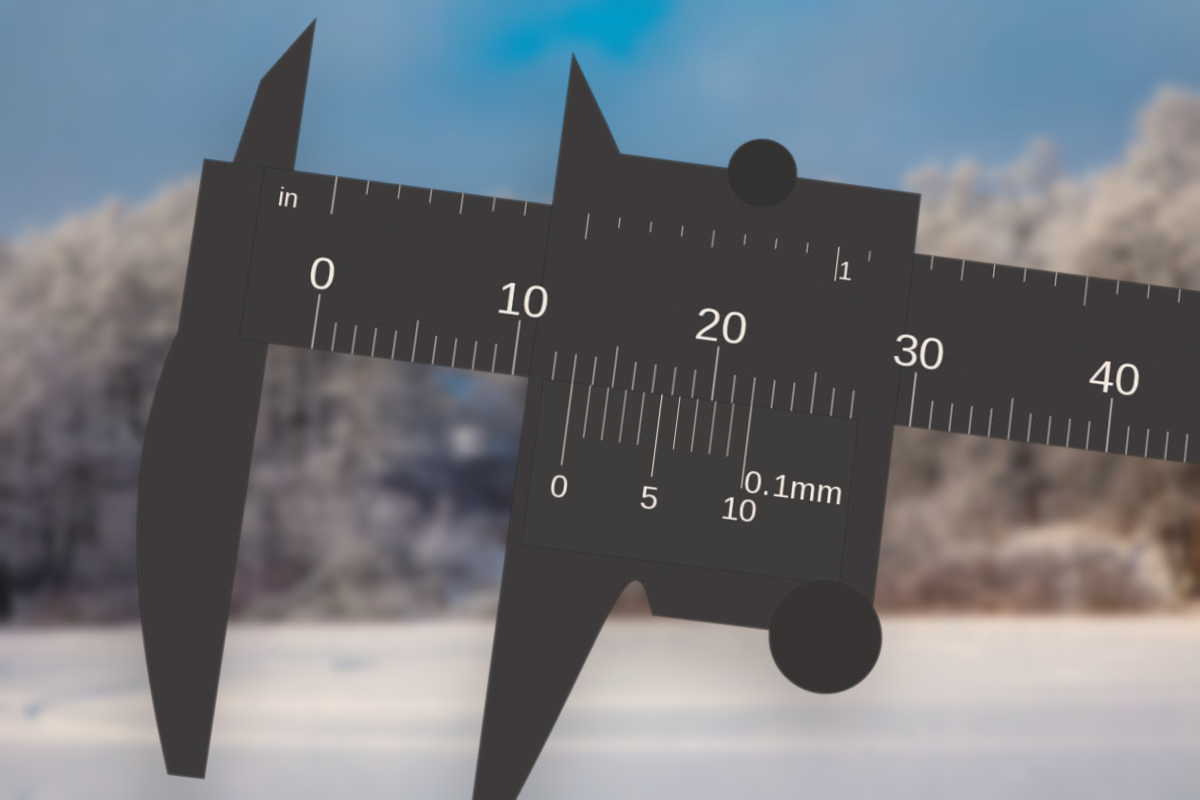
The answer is 13.0 mm
